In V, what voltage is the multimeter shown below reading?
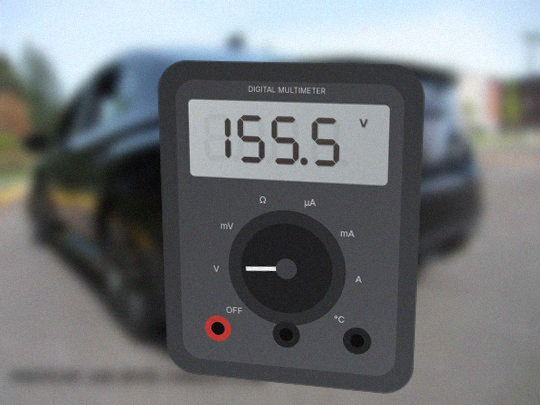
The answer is 155.5 V
